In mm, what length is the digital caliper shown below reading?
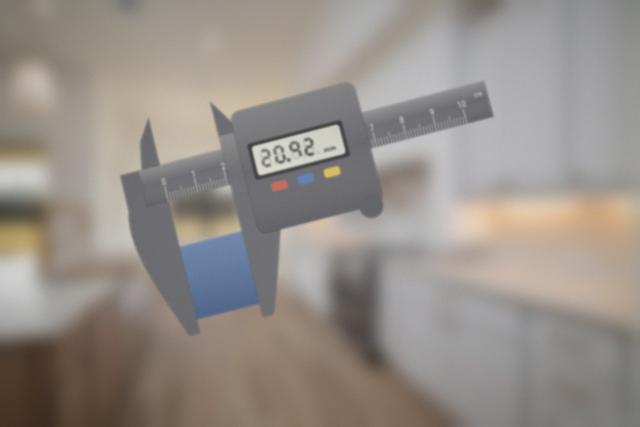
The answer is 20.92 mm
